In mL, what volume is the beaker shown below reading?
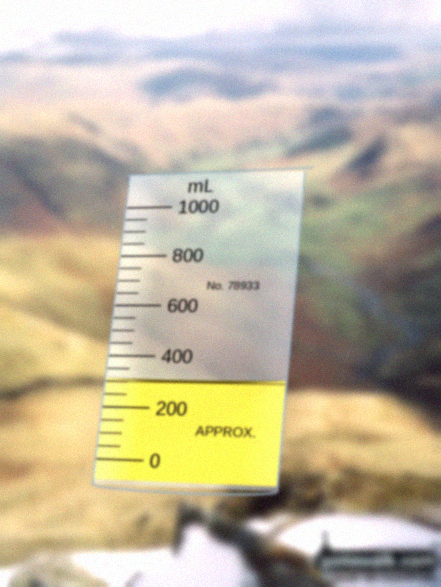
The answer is 300 mL
